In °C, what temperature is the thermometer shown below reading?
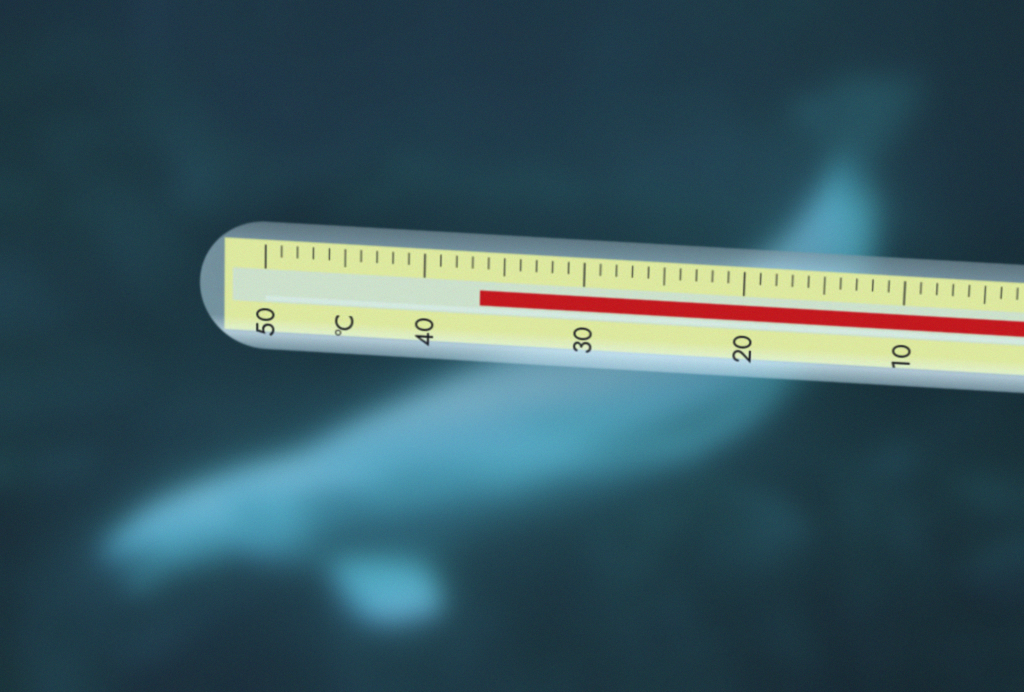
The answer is 36.5 °C
